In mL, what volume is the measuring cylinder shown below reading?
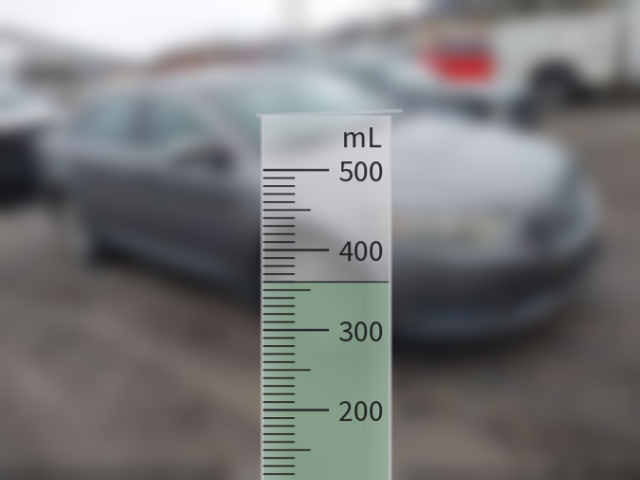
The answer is 360 mL
